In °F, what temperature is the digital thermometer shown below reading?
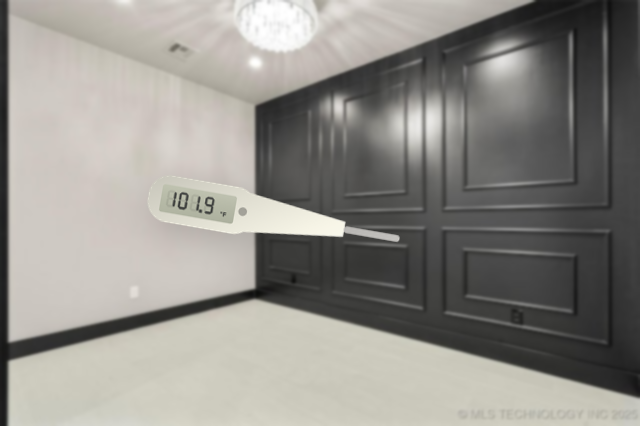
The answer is 101.9 °F
